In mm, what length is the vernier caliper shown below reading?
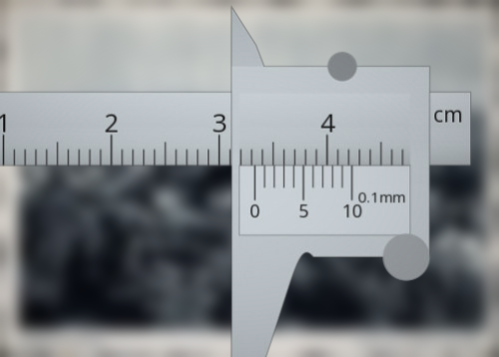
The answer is 33.3 mm
